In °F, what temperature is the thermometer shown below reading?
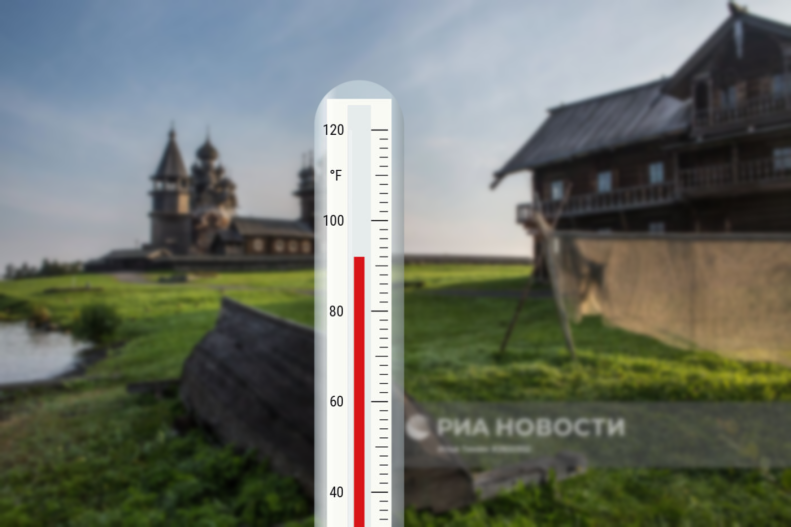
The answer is 92 °F
